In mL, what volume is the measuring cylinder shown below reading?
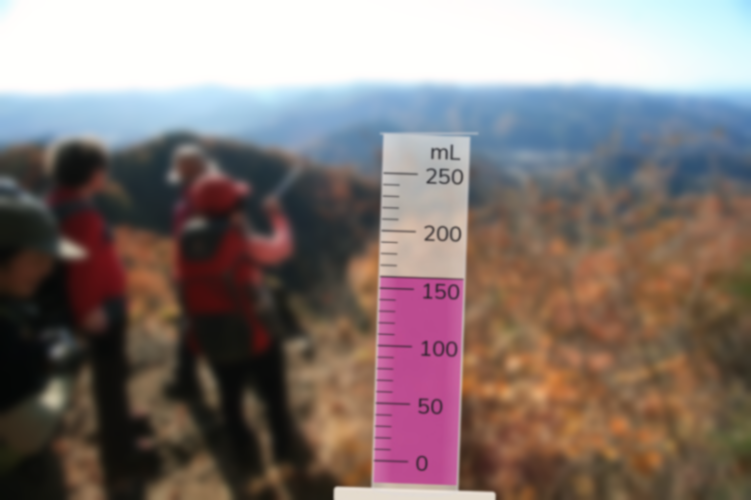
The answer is 160 mL
